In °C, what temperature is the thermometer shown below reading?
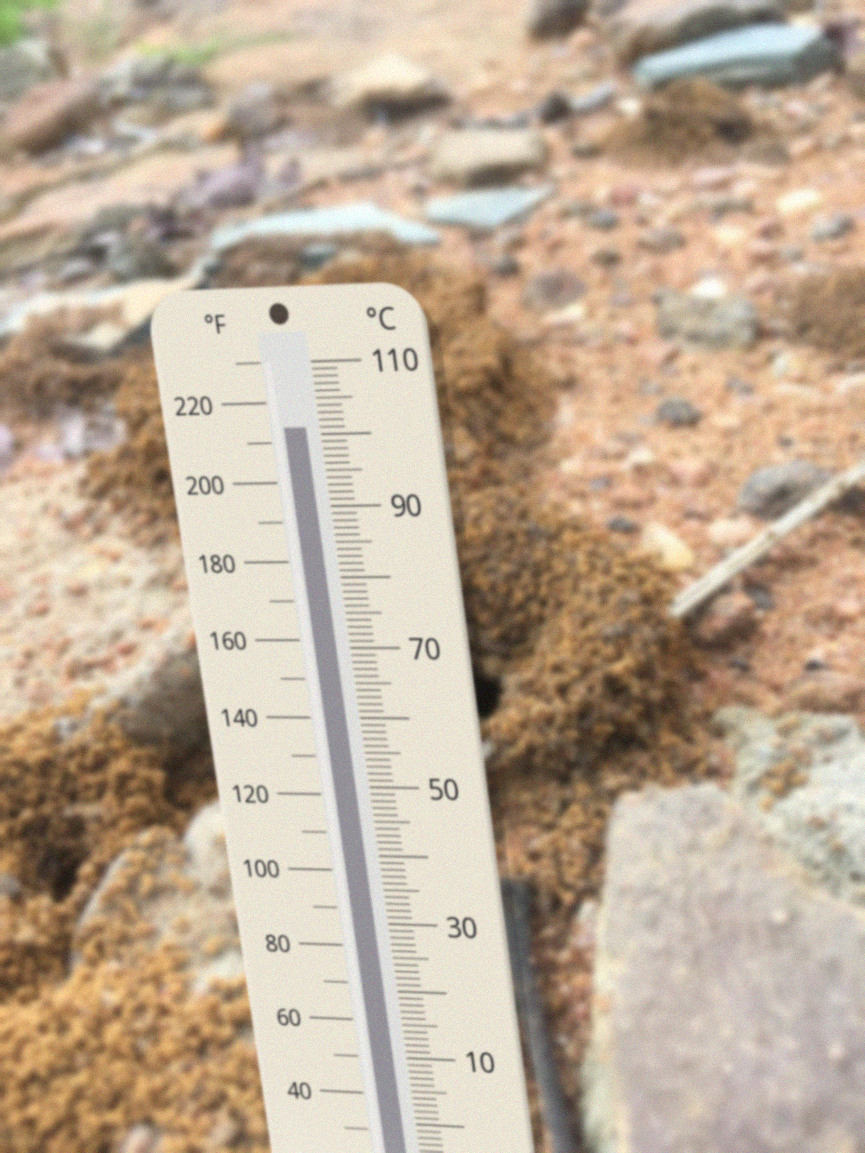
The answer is 101 °C
